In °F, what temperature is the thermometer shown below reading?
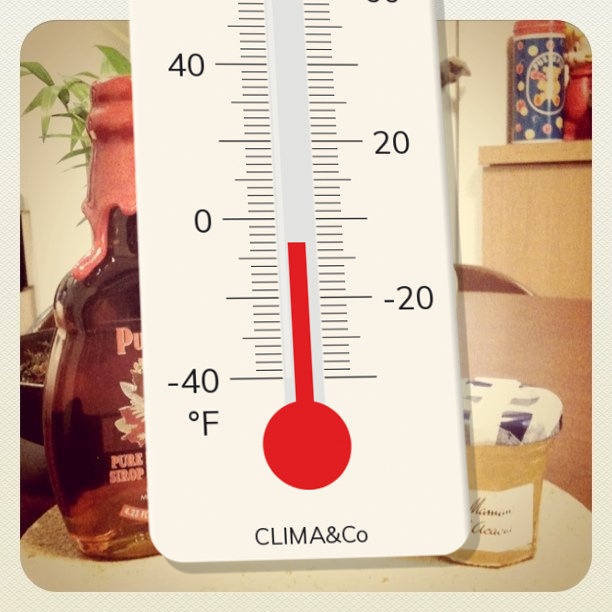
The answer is -6 °F
